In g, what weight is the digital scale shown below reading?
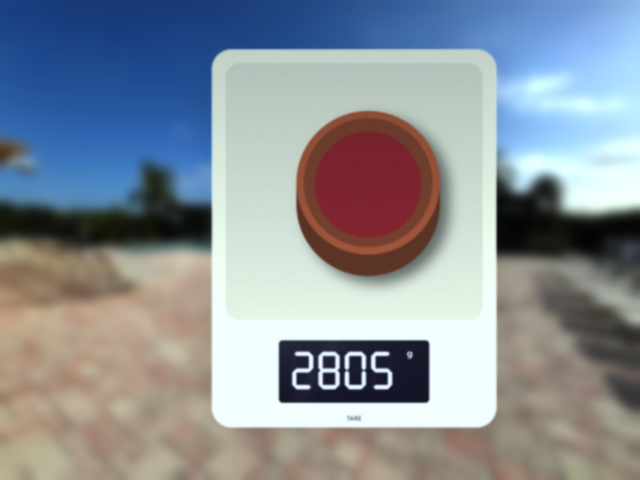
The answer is 2805 g
